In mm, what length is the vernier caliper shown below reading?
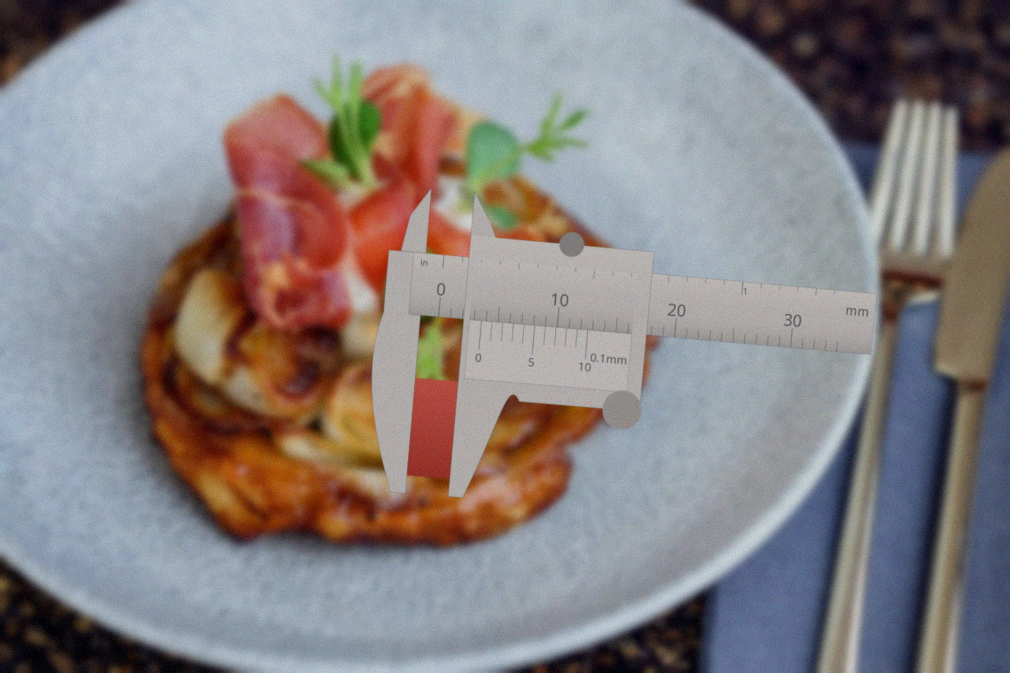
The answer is 3.6 mm
